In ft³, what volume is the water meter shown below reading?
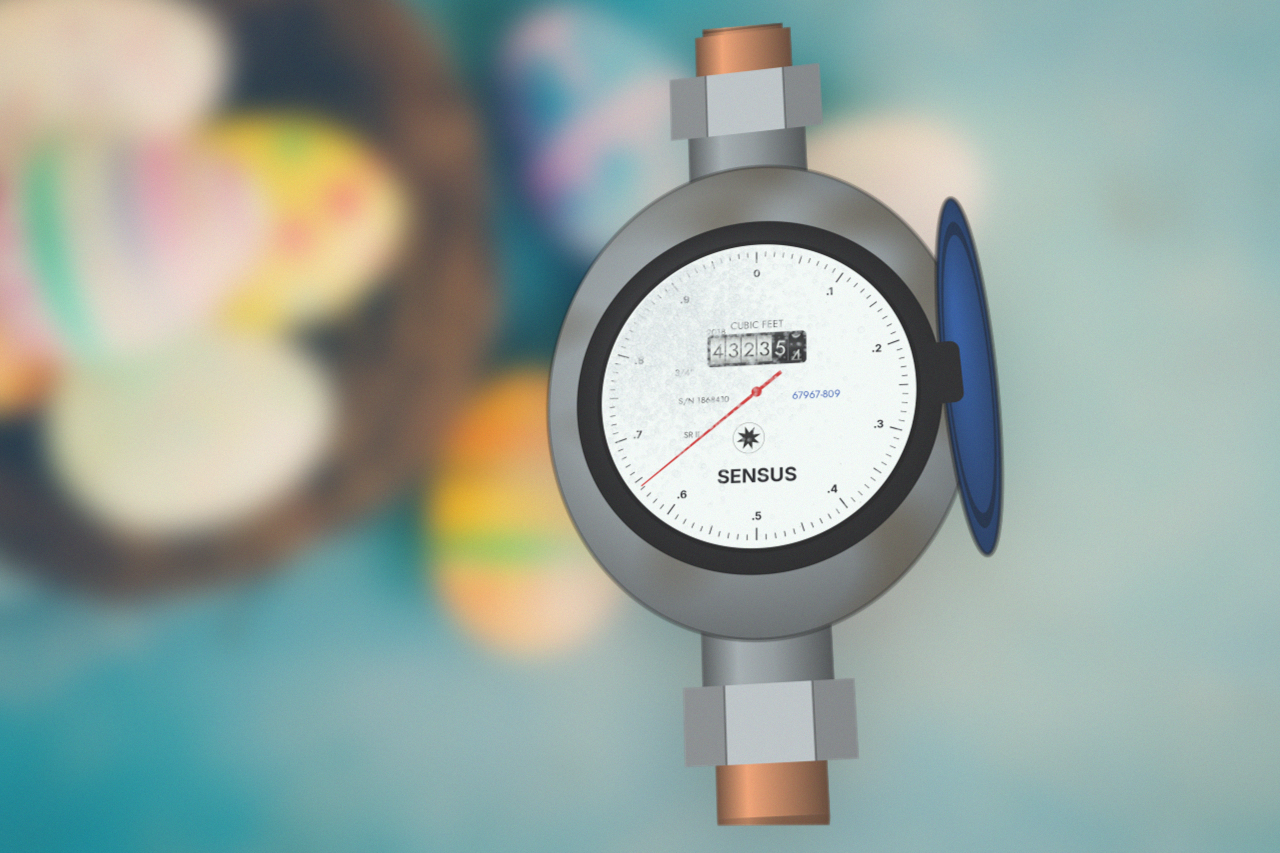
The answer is 432353.64 ft³
